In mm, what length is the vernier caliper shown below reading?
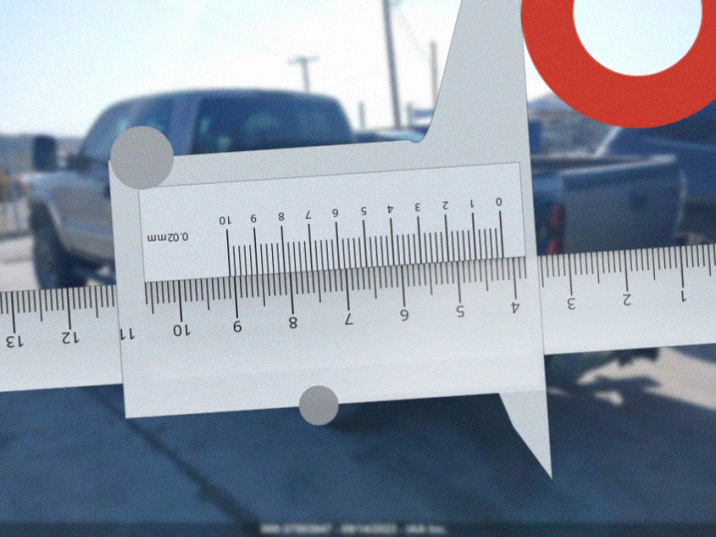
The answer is 41.8 mm
